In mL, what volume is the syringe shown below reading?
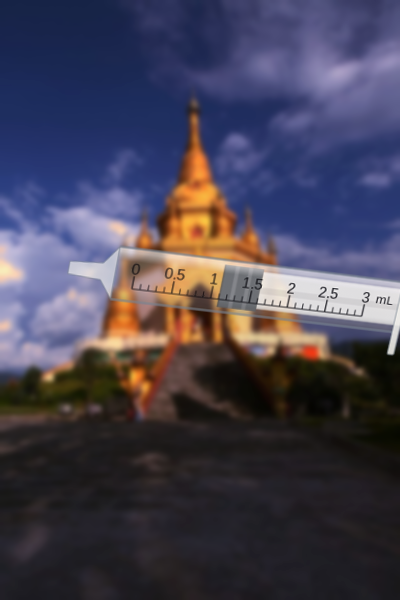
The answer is 1.1 mL
